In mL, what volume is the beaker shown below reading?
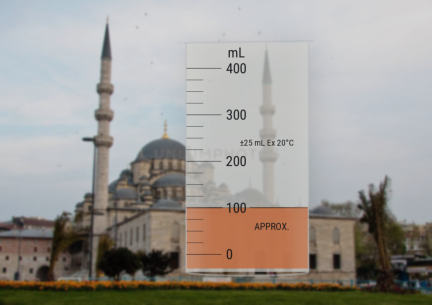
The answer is 100 mL
